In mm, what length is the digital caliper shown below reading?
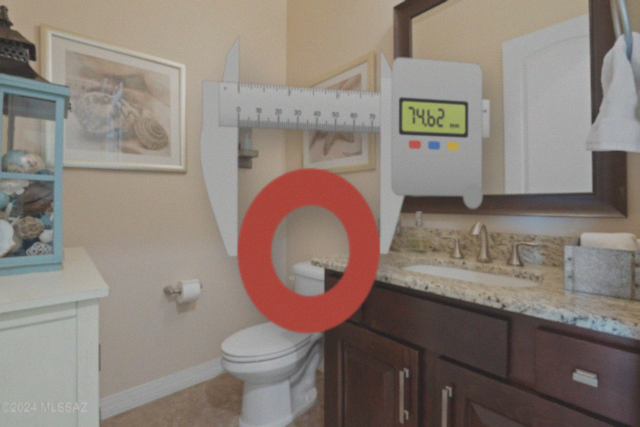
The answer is 74.62 mm
